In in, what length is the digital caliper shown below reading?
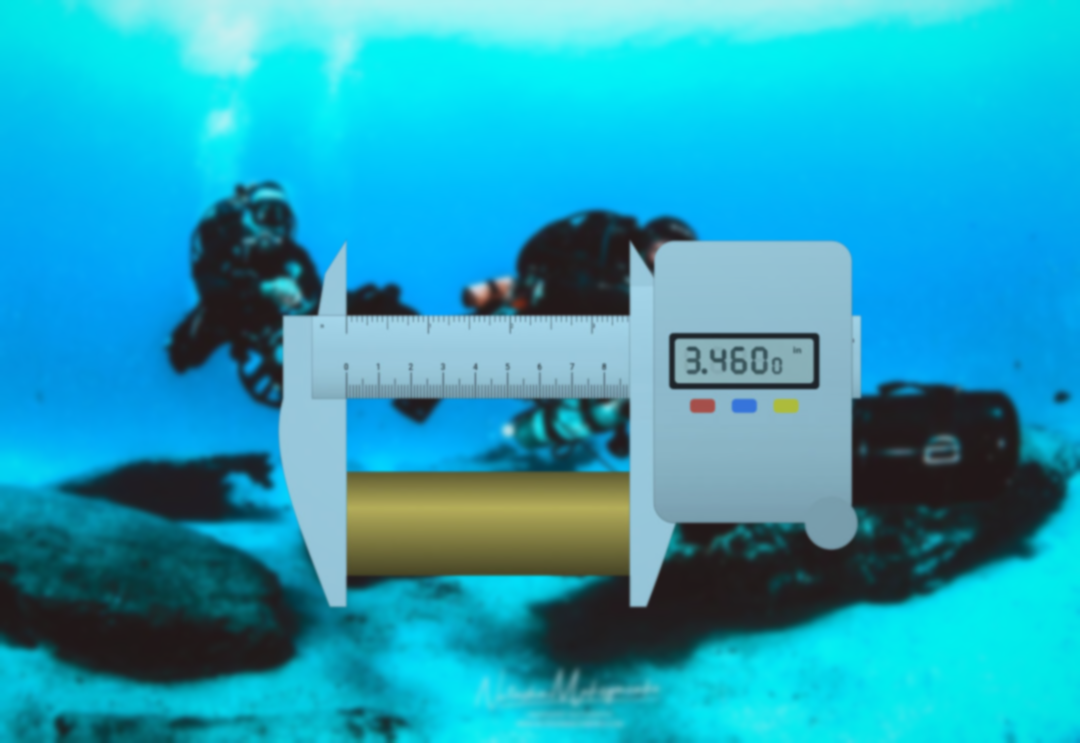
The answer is 3.4600 in
